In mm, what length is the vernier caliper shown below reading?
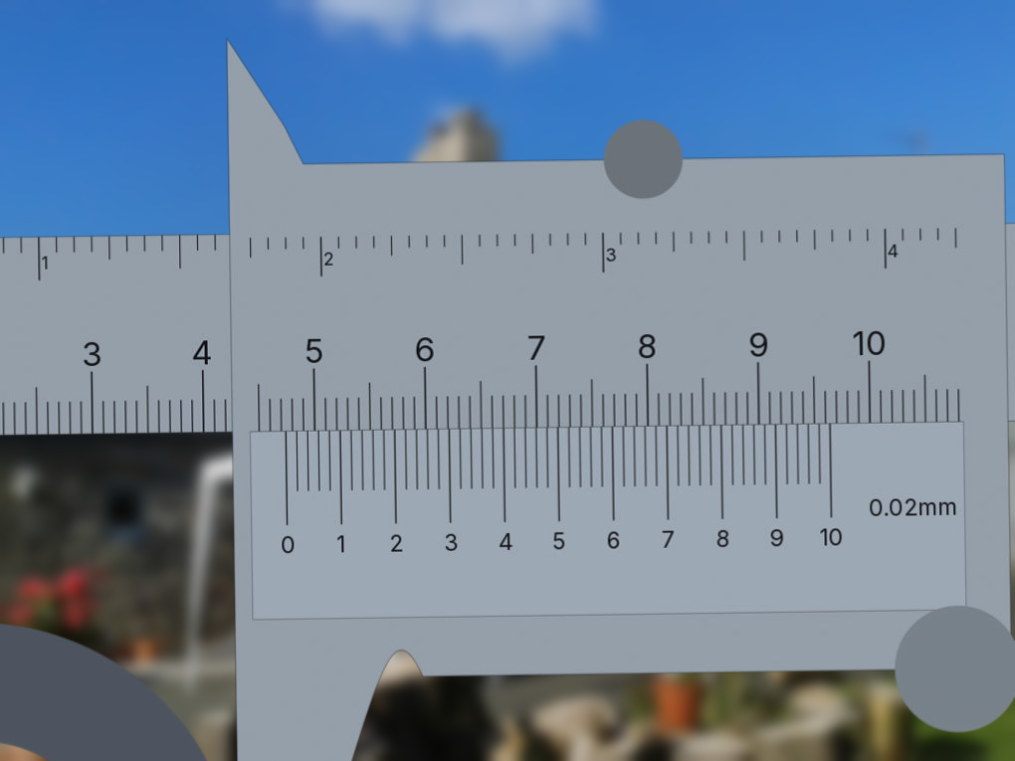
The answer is 47.4 mm
